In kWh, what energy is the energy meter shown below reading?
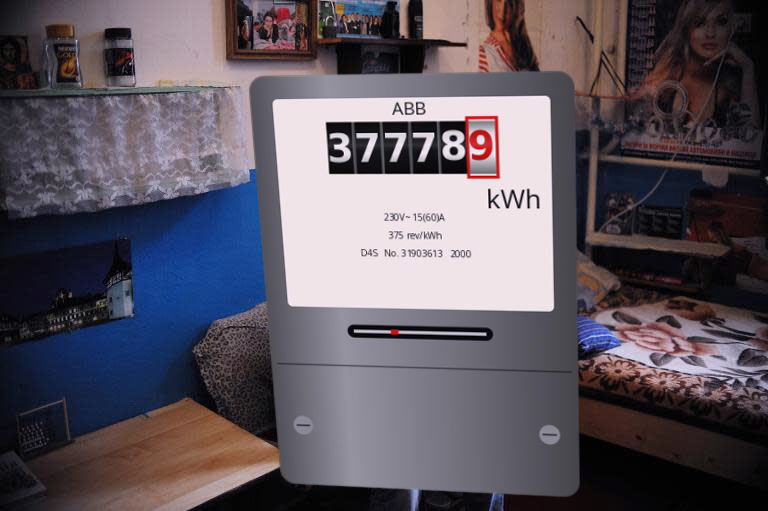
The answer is 37778.9 kWh
